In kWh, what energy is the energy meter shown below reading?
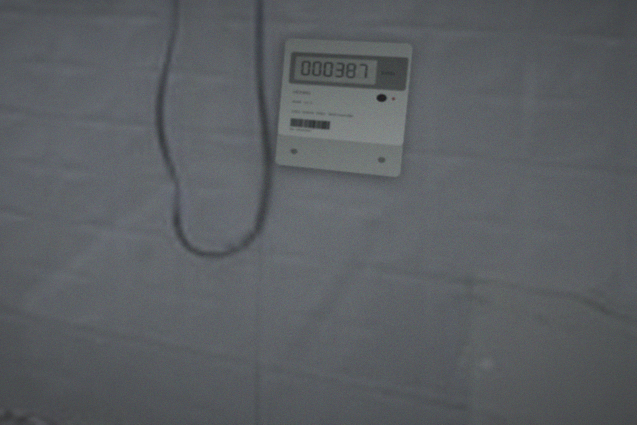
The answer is 387 kWh
